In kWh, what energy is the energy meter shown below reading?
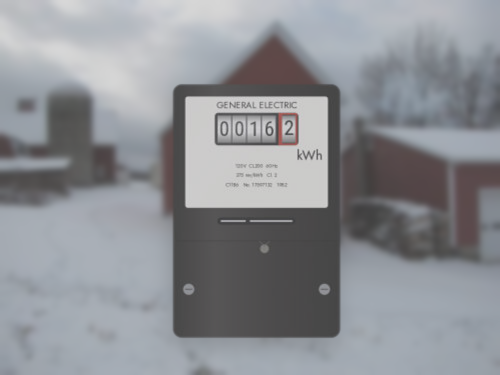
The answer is 16.2 kWh
